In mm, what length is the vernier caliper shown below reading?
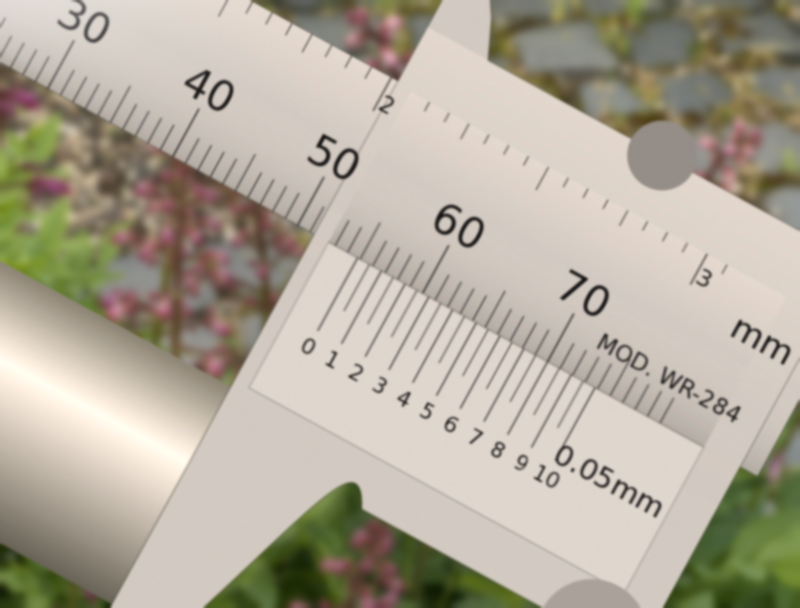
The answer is 54.8 mm
